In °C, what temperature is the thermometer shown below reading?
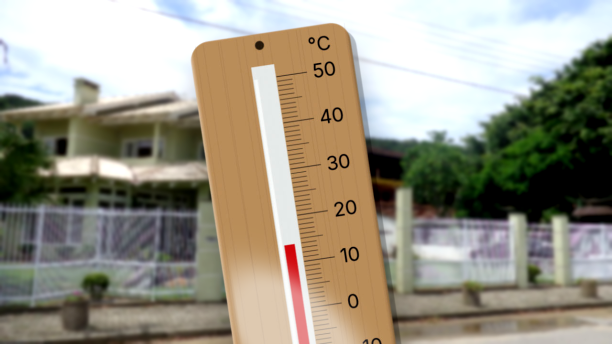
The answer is 14 °C
